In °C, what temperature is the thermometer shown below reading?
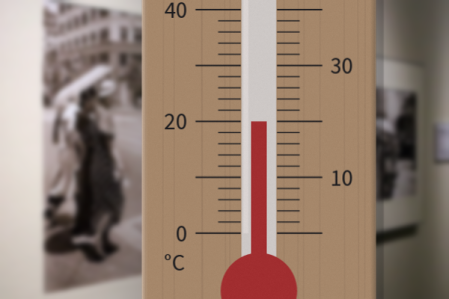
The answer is 20 °C
